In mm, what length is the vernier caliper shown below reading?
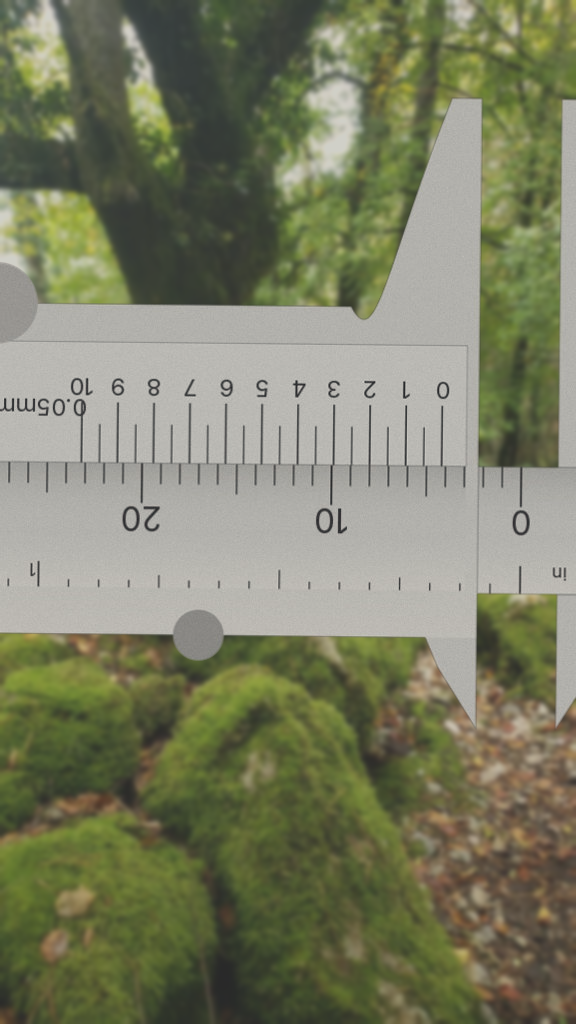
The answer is 4.2 mm
